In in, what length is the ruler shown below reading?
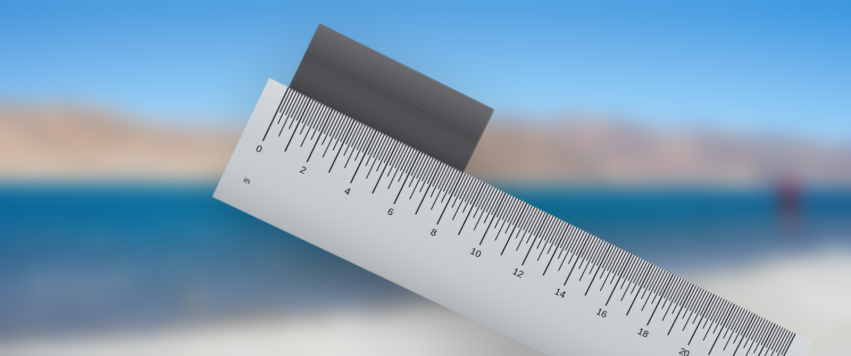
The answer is 8 in
